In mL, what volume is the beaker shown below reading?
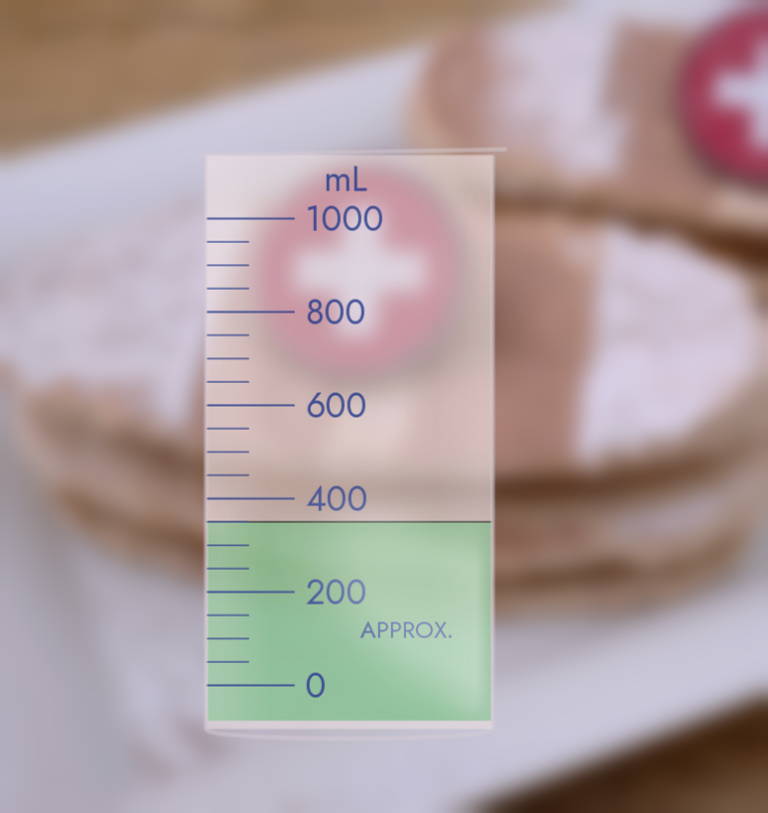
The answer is 350 mL
